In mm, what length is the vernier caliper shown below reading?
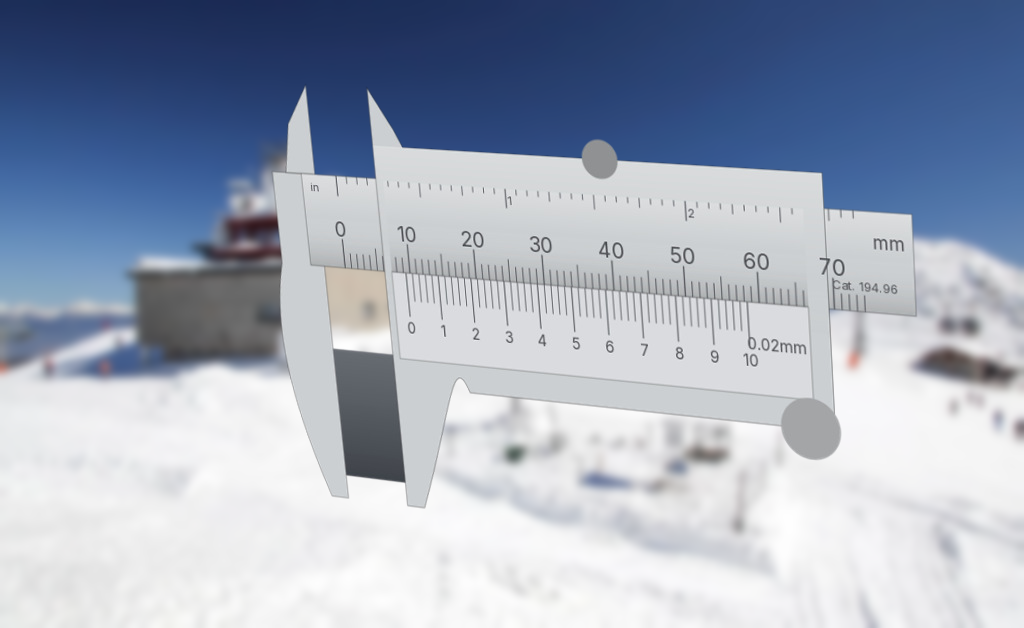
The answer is 9.4 mm
